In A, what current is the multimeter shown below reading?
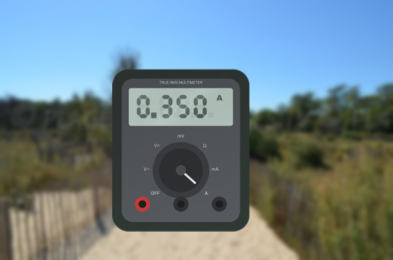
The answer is 0.350 A
